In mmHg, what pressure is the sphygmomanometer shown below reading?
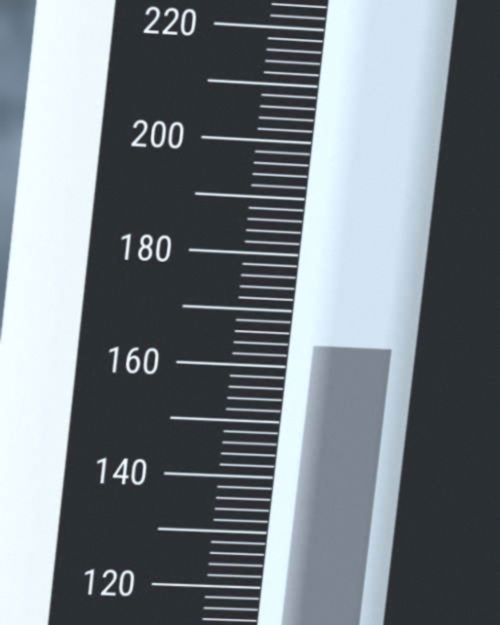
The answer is 164 mmHg
